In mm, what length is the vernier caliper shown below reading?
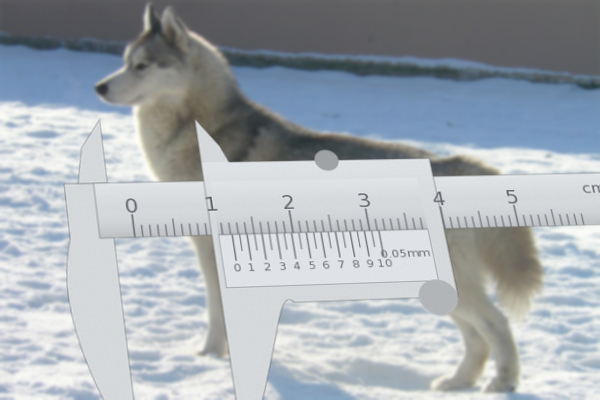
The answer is 12.2 mm
